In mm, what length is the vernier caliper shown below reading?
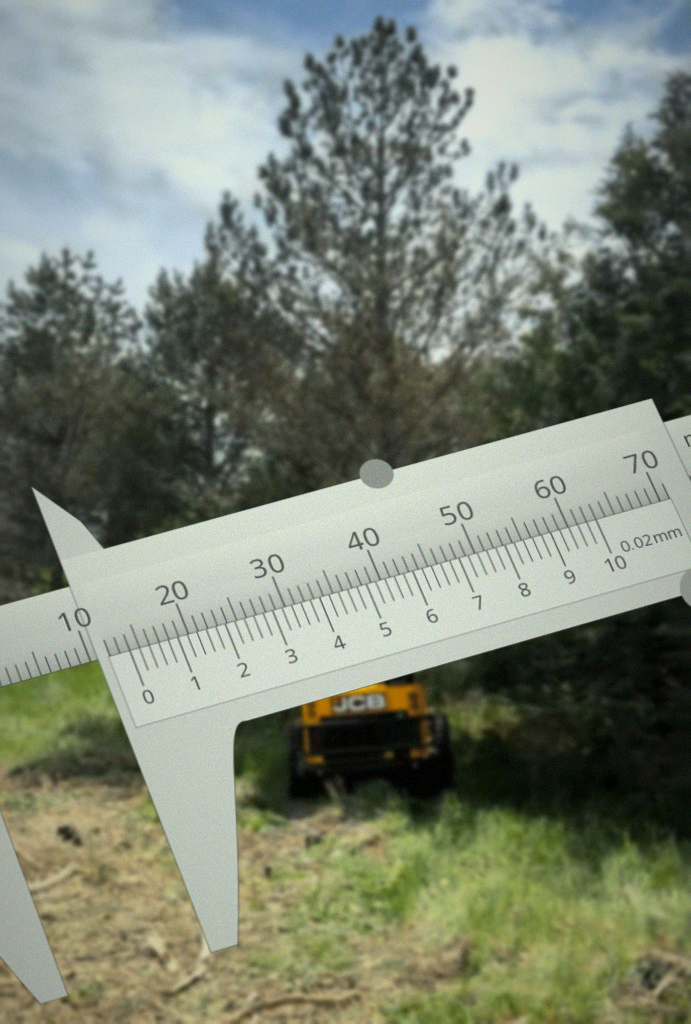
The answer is 14.0 mm
